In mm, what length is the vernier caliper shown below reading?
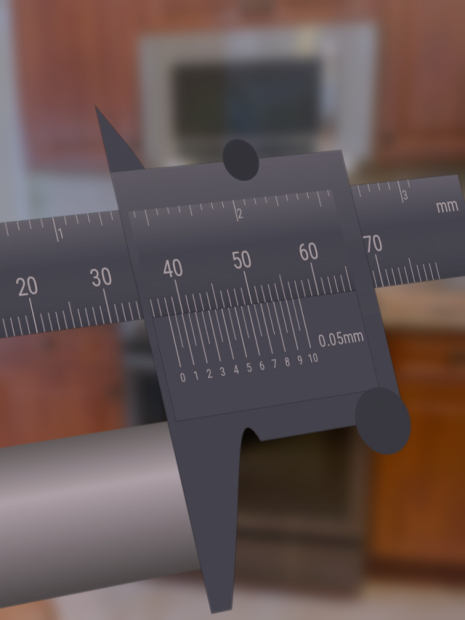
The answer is 38.0 mm
